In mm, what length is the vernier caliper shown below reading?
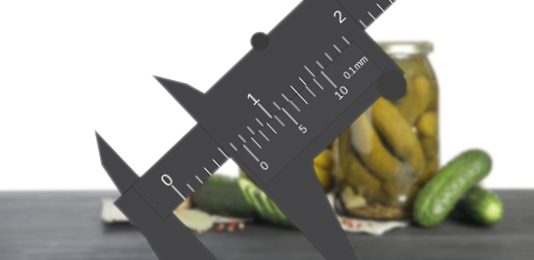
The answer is 6.7 mm
